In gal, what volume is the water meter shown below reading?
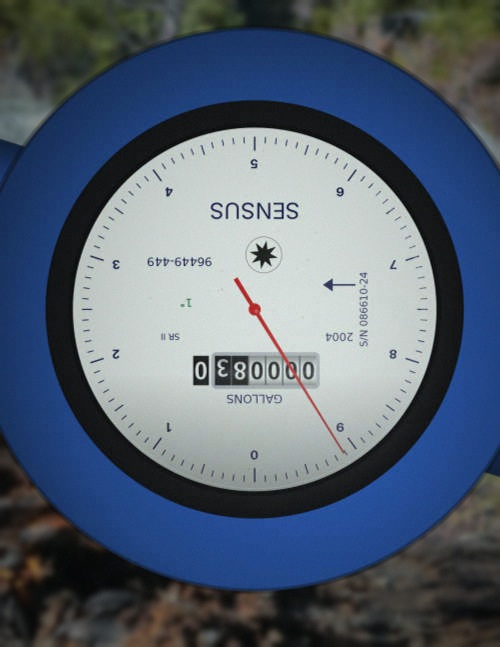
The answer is 829.1 gal
